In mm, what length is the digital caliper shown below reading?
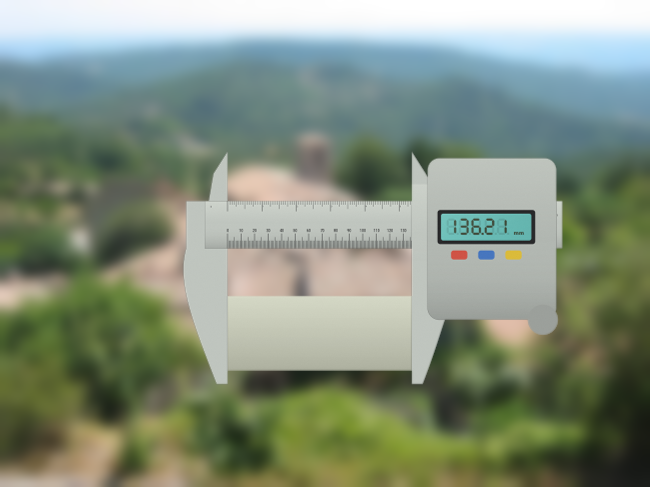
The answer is 136.21 mm
